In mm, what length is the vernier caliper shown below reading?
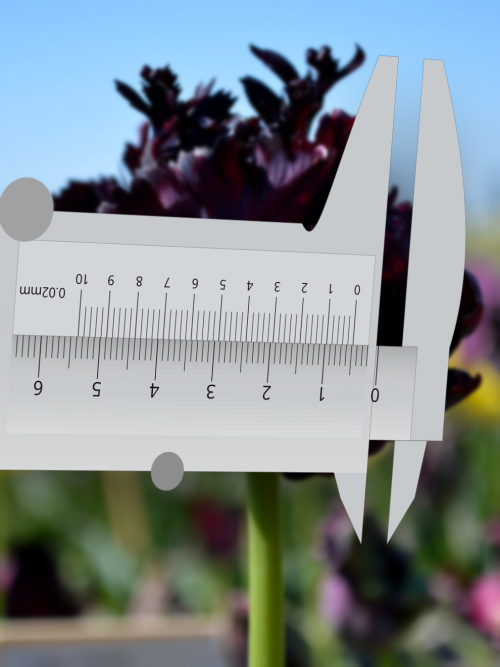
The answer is 4.8 mm
